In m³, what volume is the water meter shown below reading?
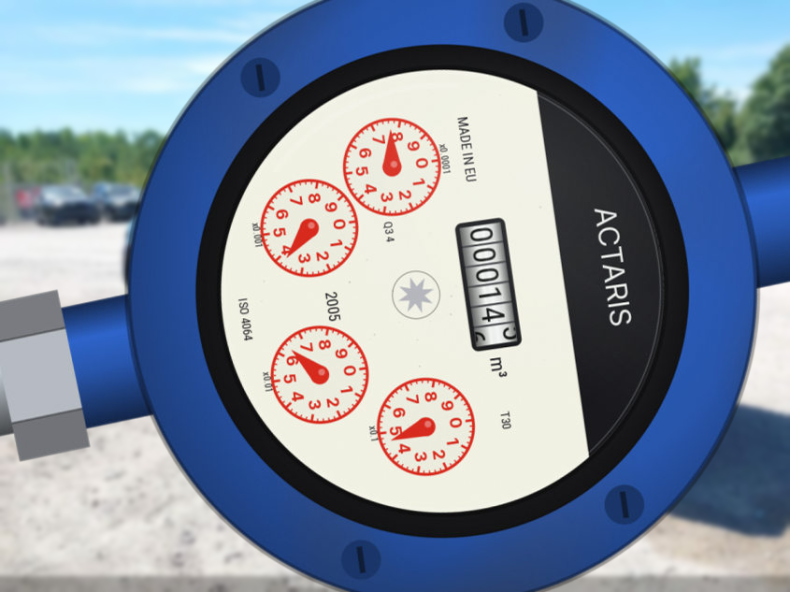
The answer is 145.4637 m³
